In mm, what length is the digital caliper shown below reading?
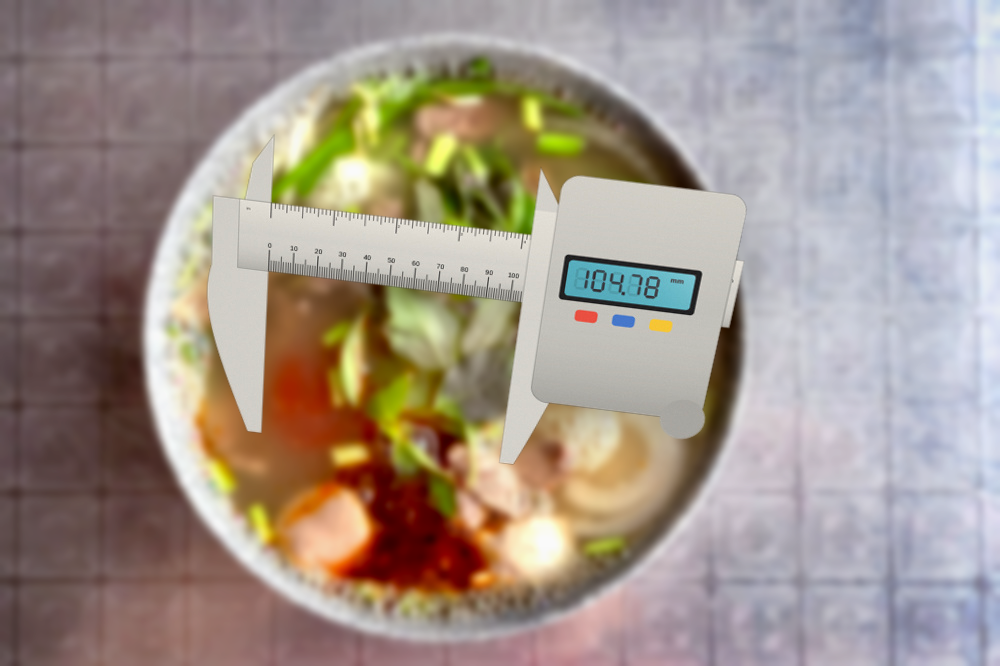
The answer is 104.78 mm
